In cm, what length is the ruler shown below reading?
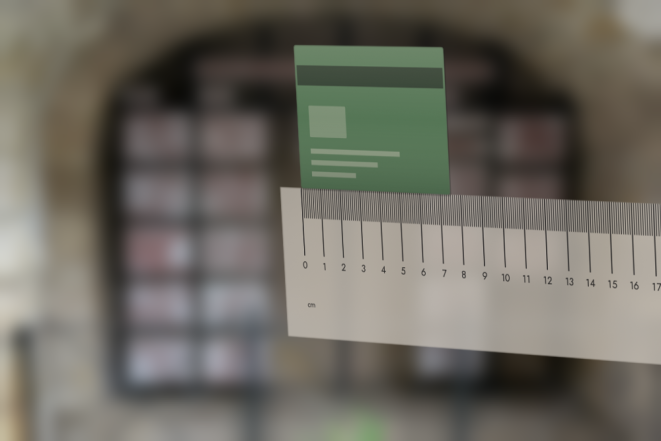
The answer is 7.5 cm
